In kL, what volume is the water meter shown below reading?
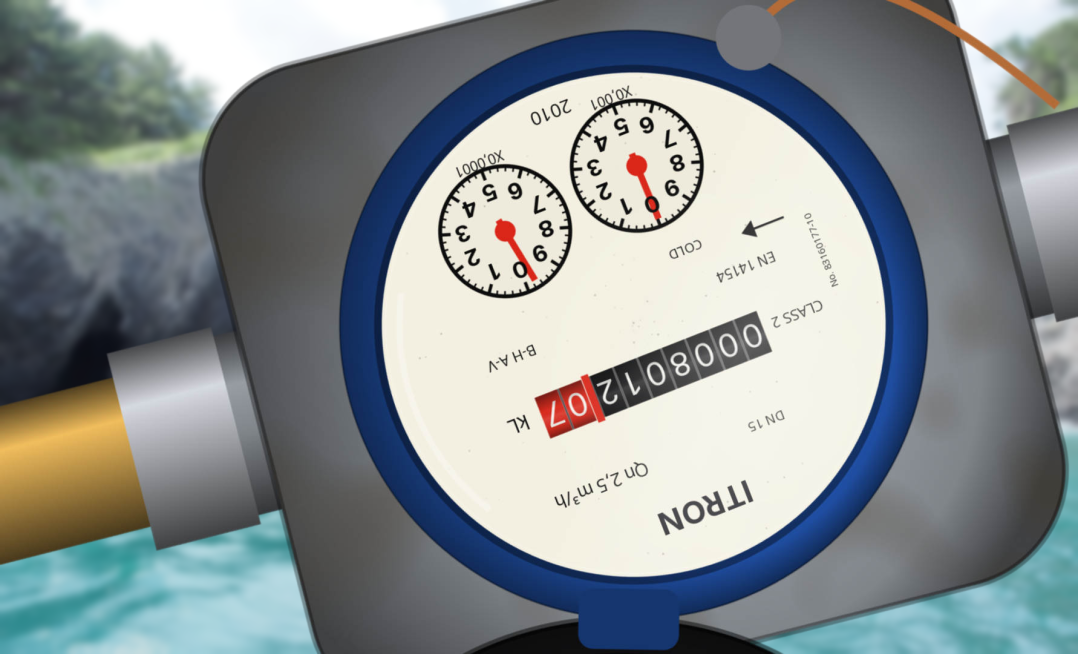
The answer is 8012.0699 kL
